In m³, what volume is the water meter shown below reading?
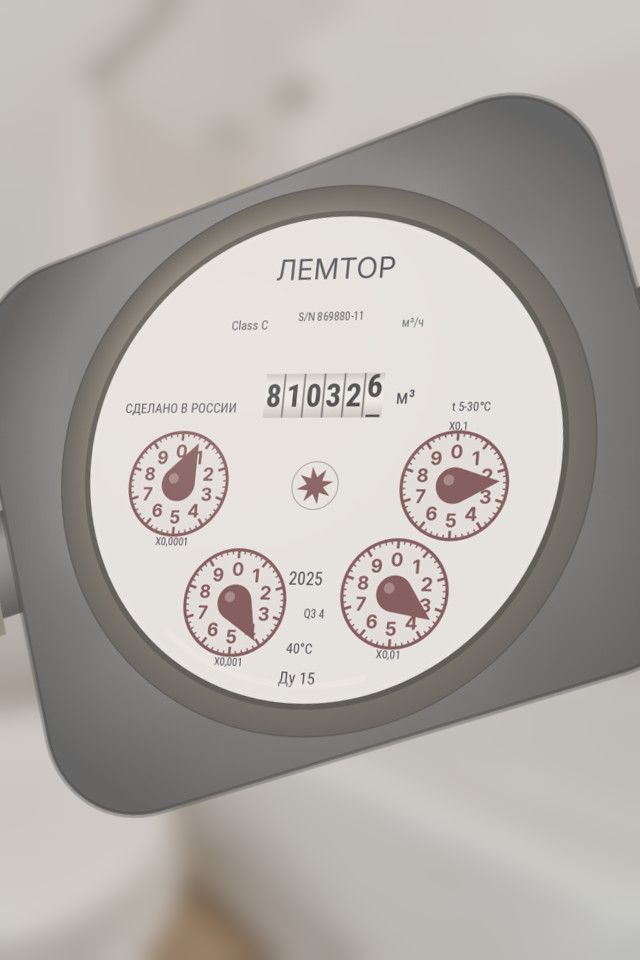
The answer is 810326.2340 m³
